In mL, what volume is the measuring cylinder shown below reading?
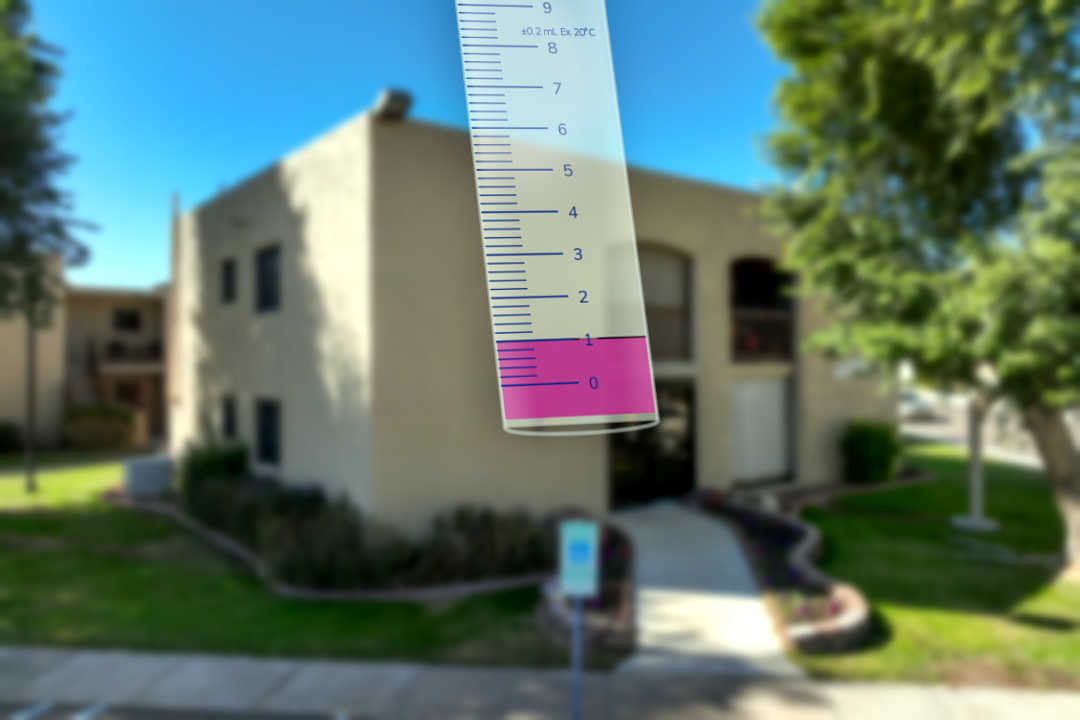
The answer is 1 mL
